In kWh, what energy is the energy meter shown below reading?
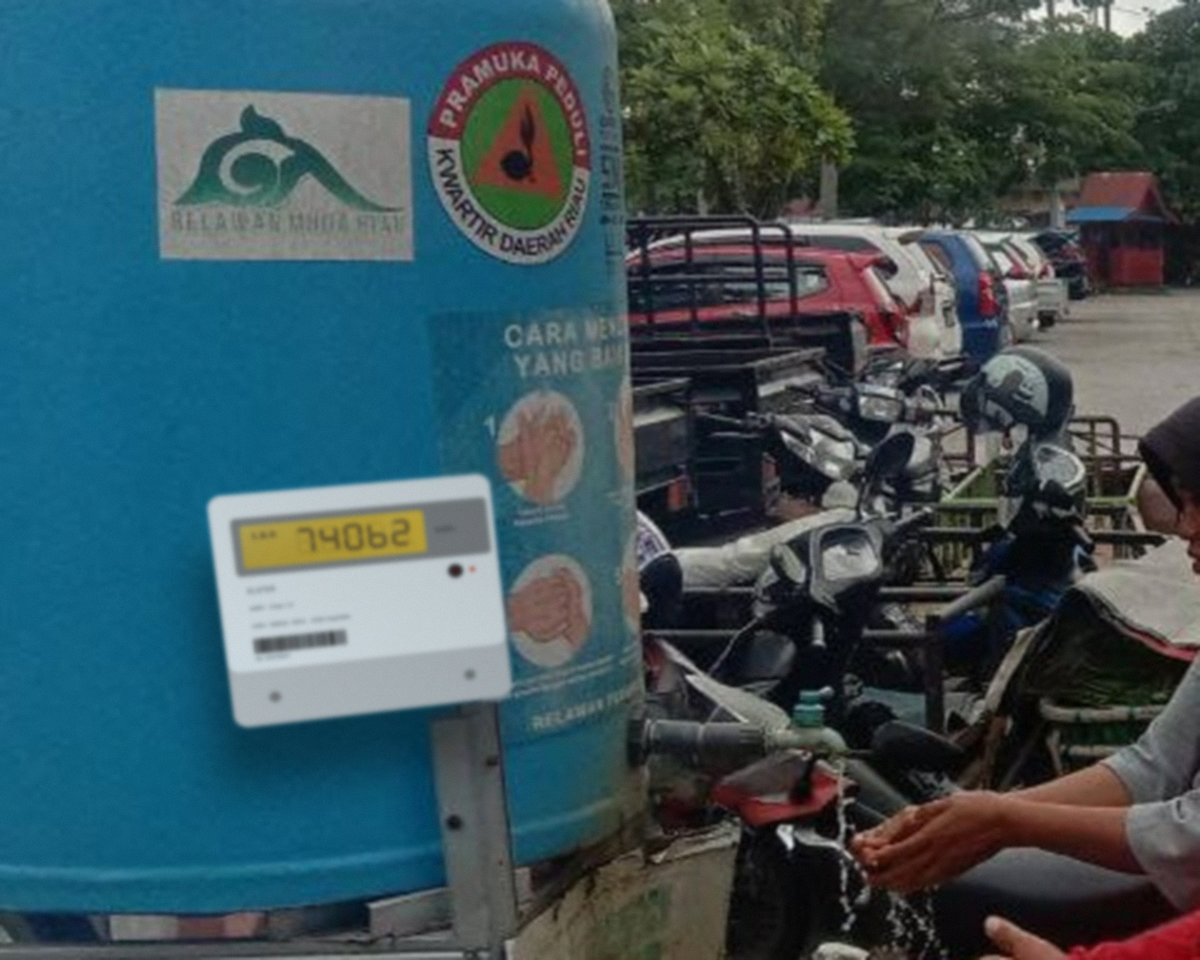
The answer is 74062 kWh
